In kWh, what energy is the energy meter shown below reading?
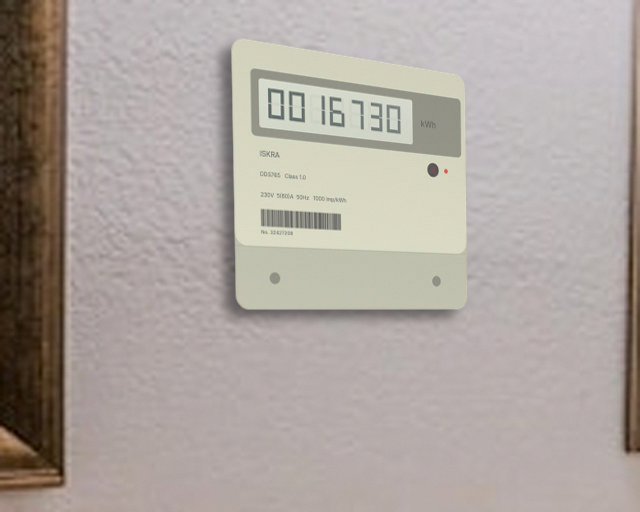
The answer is 16730 kWh
